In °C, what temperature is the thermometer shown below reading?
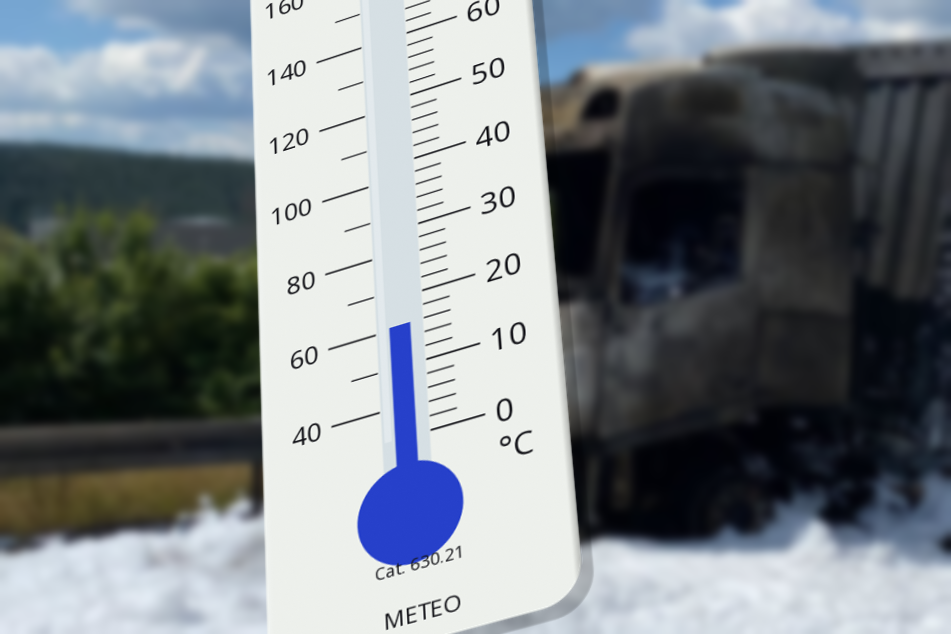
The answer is 16 °C
